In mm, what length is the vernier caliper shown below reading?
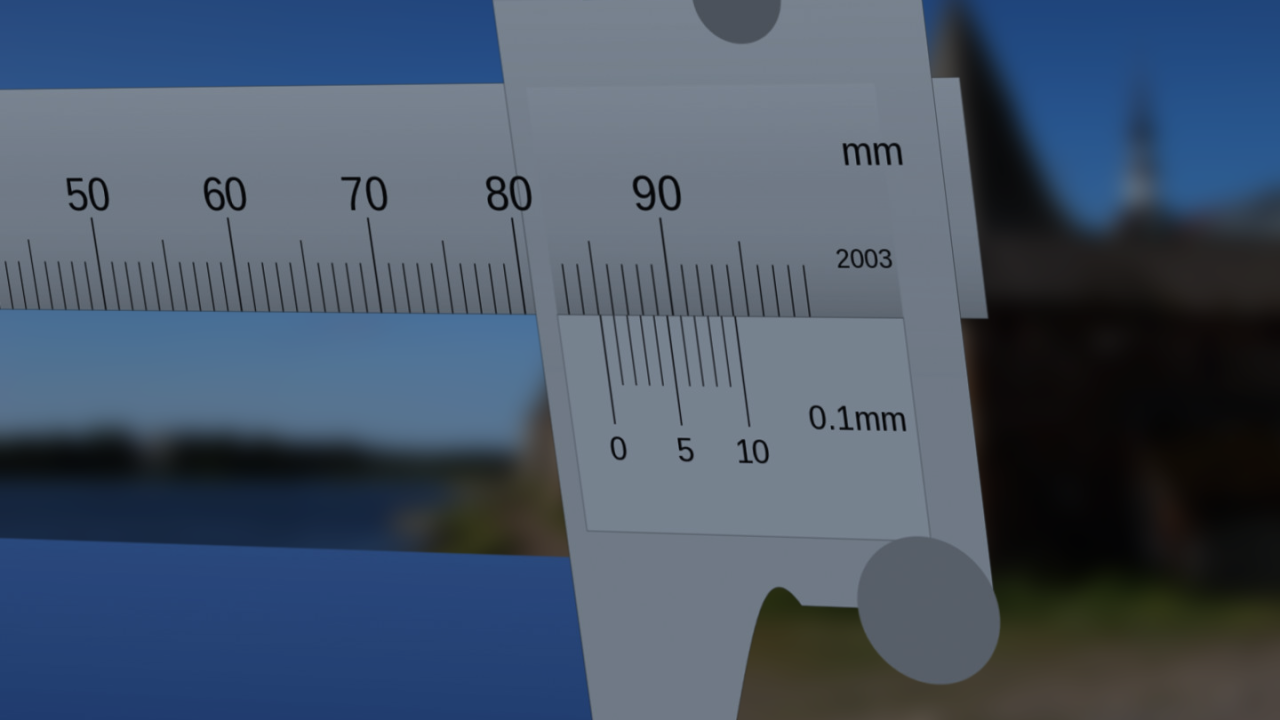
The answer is 85.1 mm
